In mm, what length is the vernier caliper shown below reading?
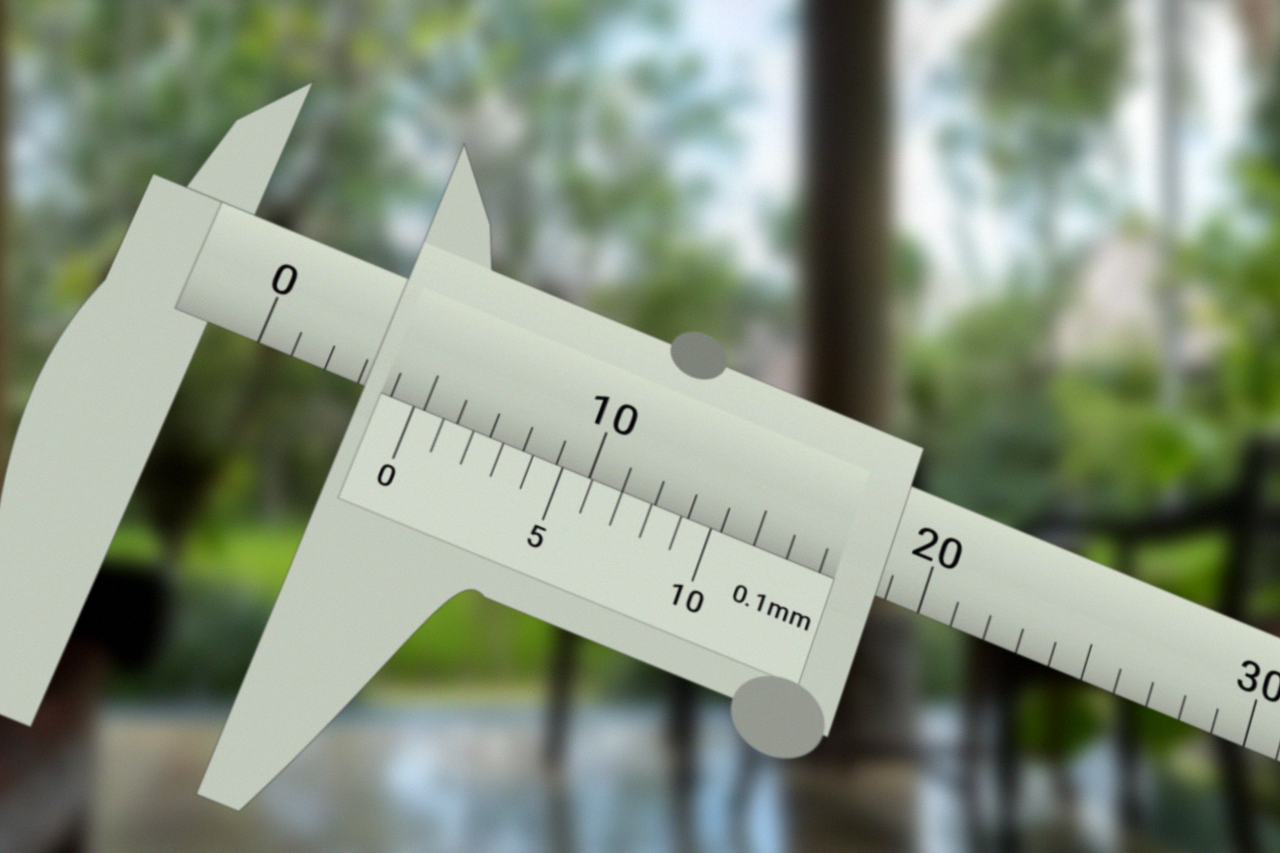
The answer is 4.7 mm
